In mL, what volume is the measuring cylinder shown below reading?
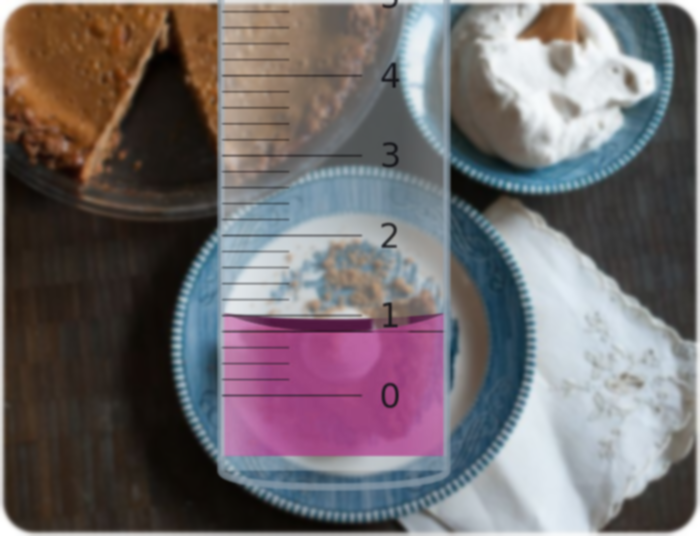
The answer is 0.8 mL
